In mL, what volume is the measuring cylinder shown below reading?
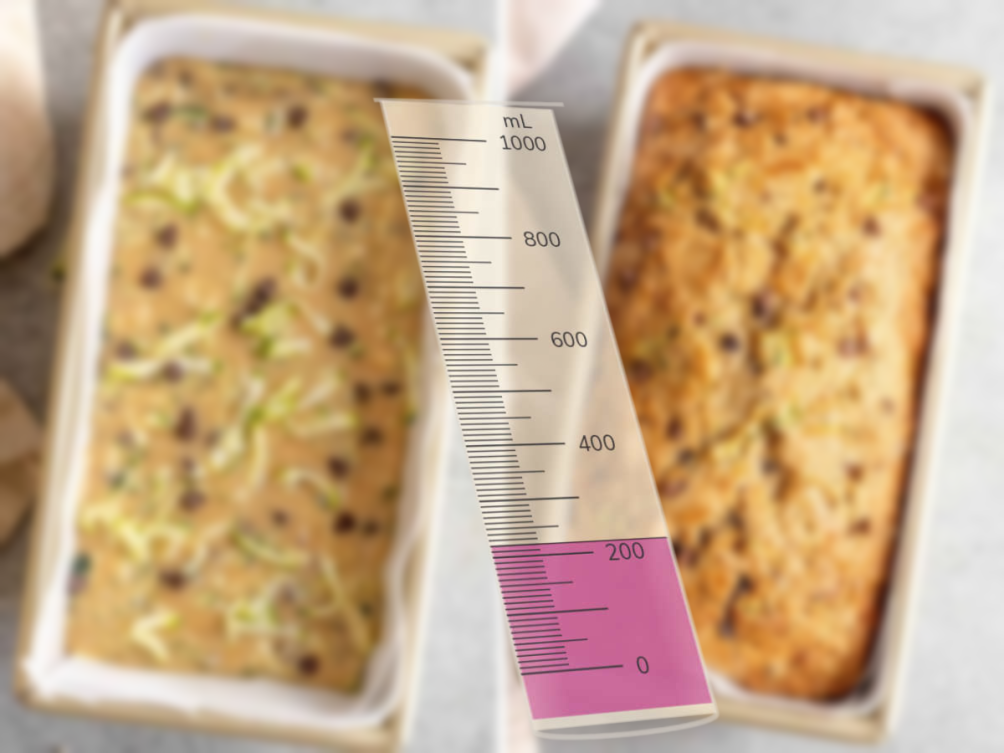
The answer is 220 mL
